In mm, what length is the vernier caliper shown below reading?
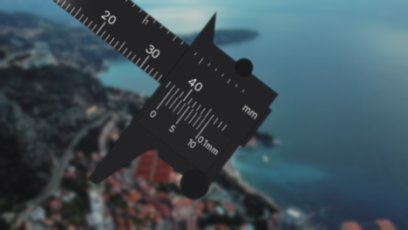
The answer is 37.0 mm
